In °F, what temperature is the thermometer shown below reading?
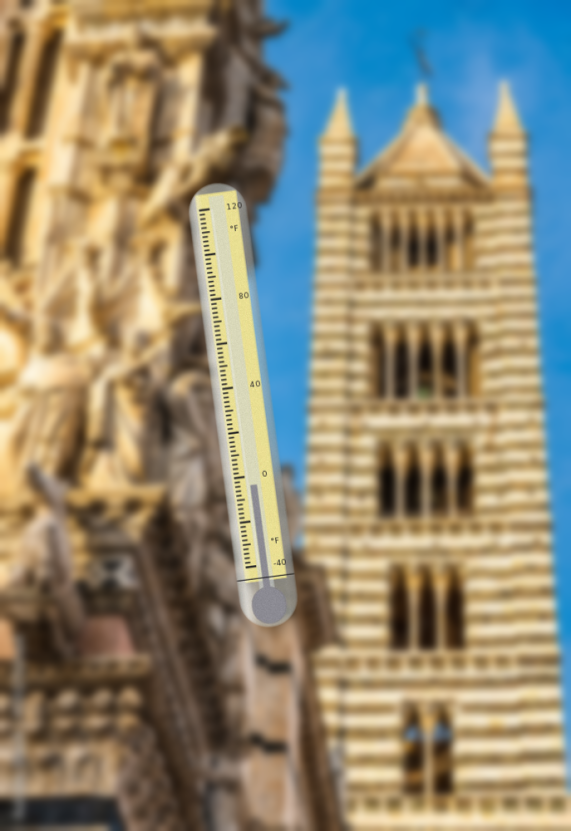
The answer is -4 °F
